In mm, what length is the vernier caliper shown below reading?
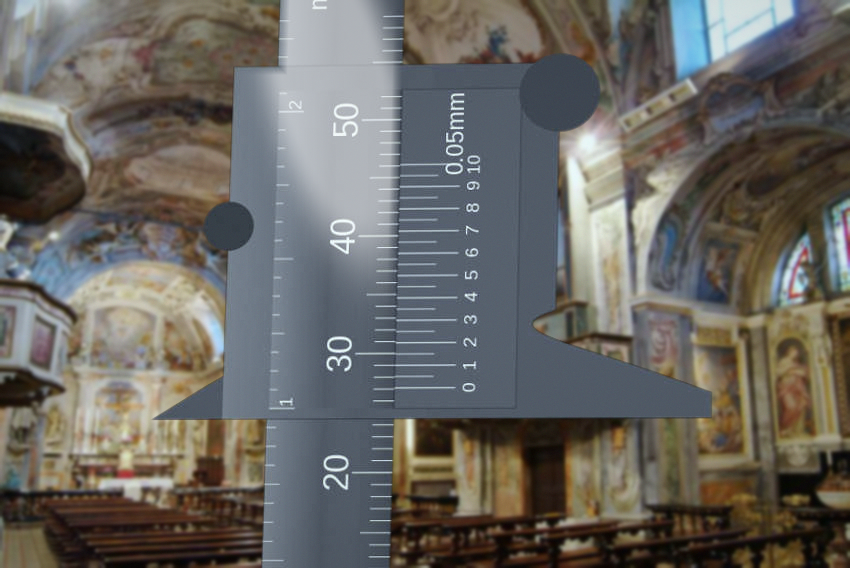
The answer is 27.1 mm
